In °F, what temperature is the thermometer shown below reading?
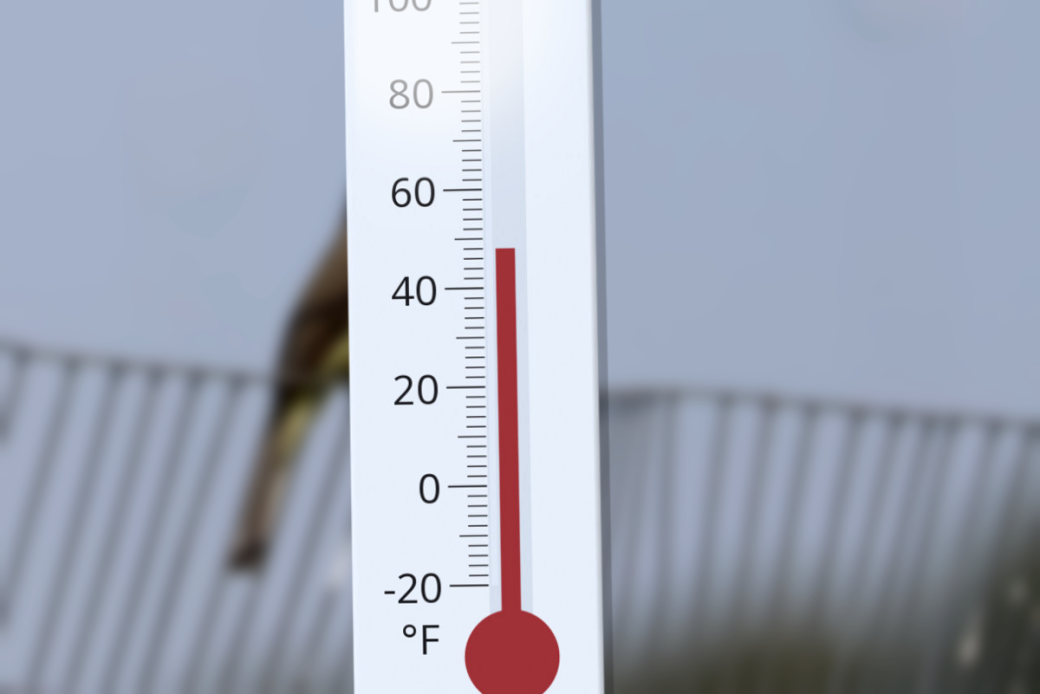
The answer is 48 °F
